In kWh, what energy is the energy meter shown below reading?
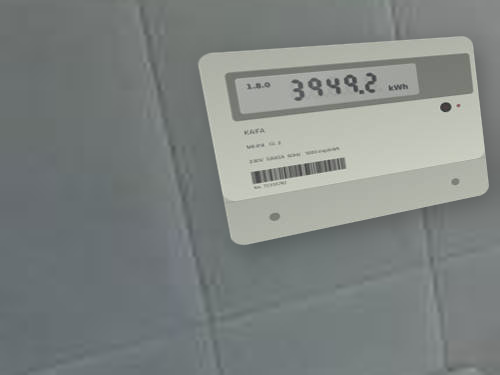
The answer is 3949.2 kWh
